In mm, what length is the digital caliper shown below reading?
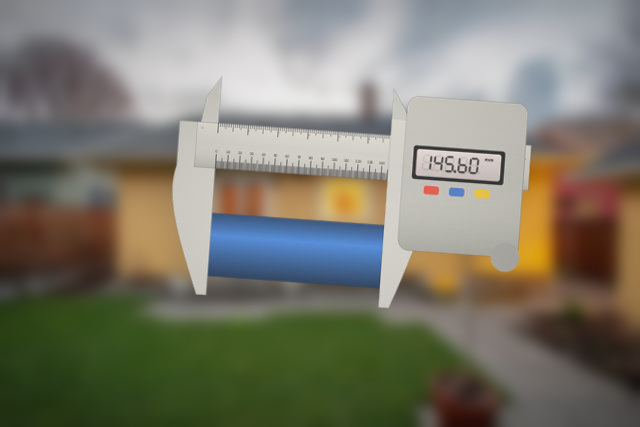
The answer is 145.60 mm
